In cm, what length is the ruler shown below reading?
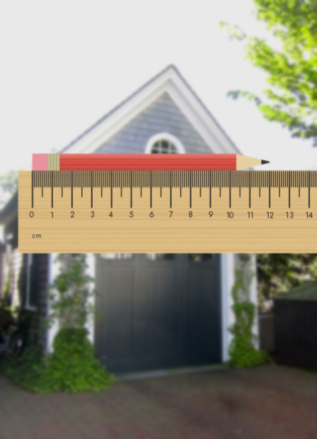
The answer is 12 cm
